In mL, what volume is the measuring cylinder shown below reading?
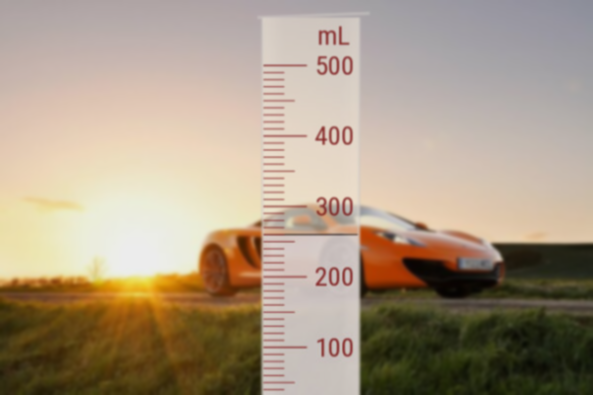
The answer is 260 mL
